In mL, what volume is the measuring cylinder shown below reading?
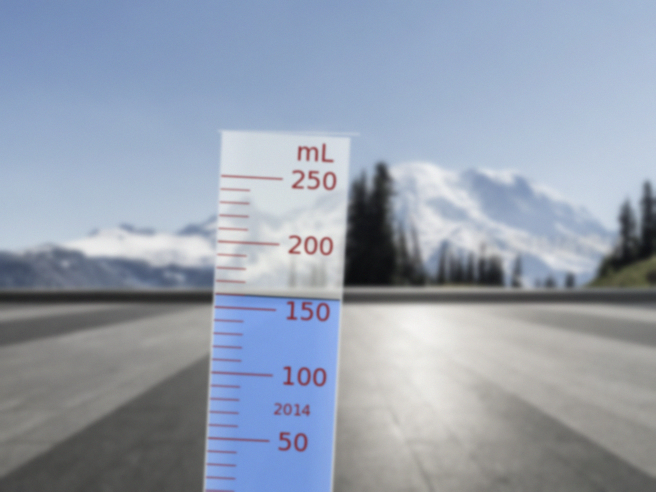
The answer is 160 mL
